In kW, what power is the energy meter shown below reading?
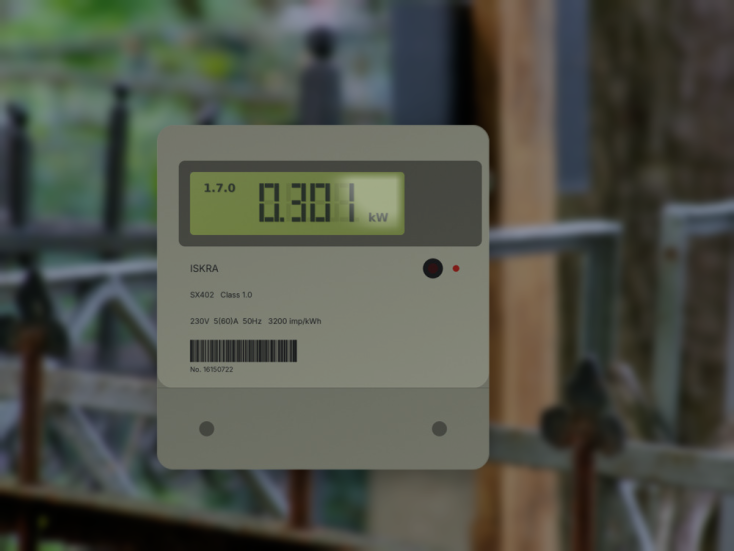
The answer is 0.301 kW
